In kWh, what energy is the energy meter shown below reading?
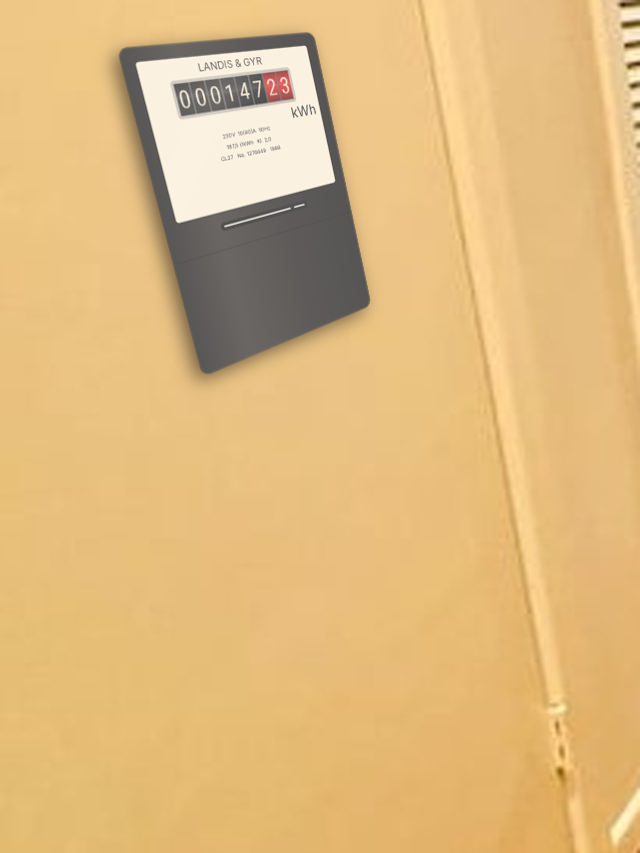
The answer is 147.23 kWh
